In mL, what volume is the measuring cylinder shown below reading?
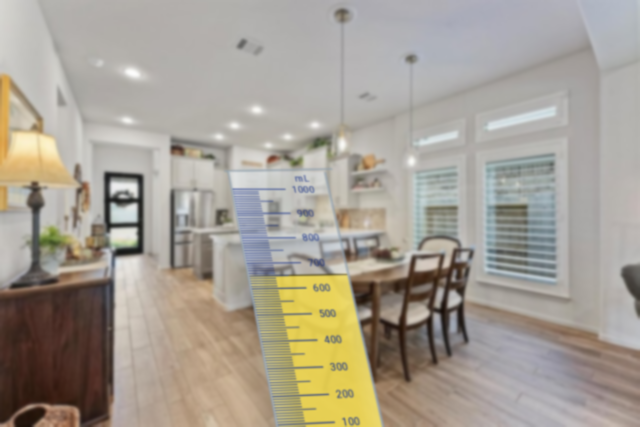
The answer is 650 mL
